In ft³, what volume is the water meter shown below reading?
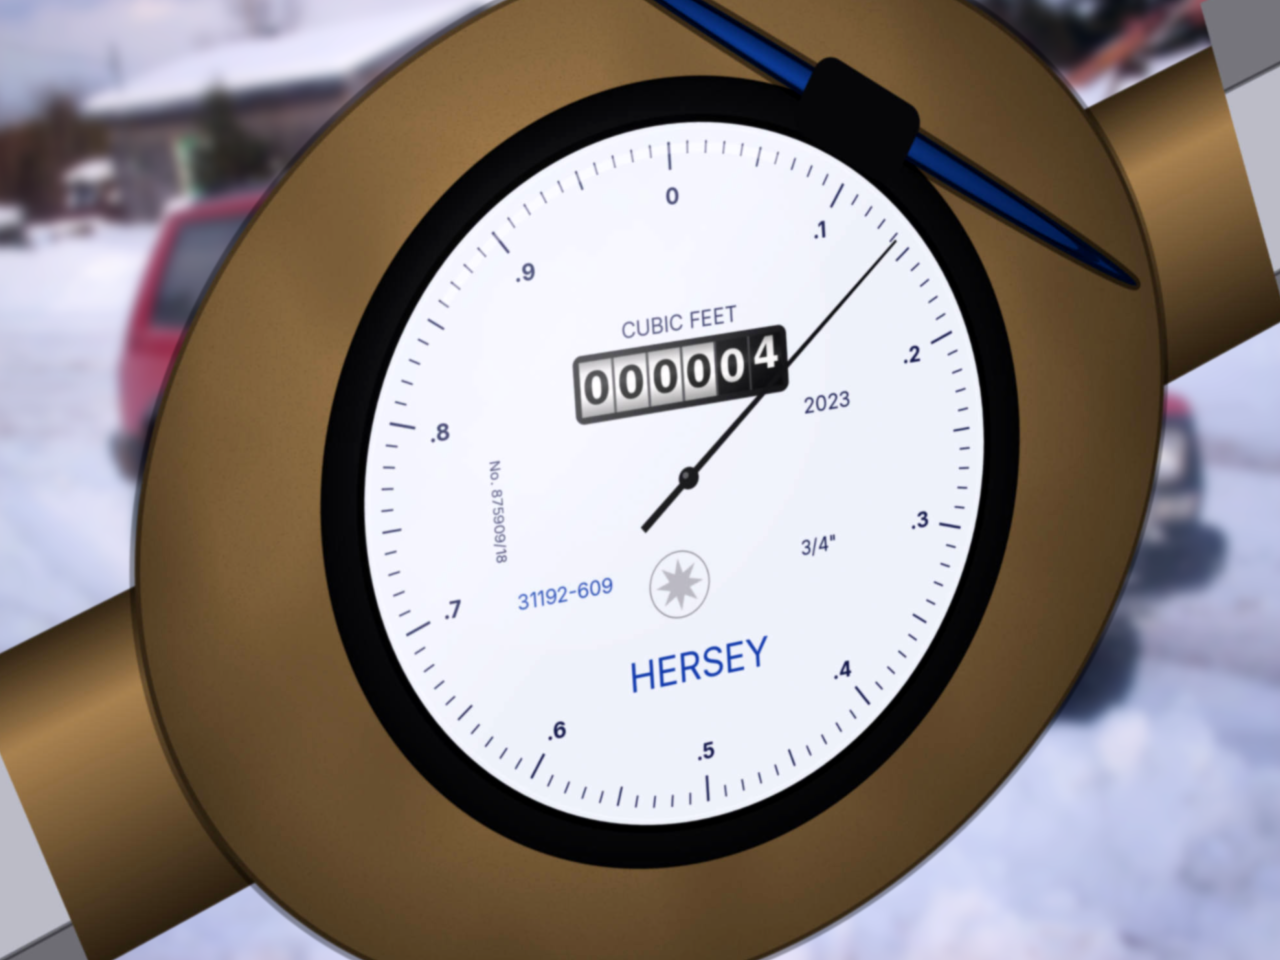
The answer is 4.14 ft³
